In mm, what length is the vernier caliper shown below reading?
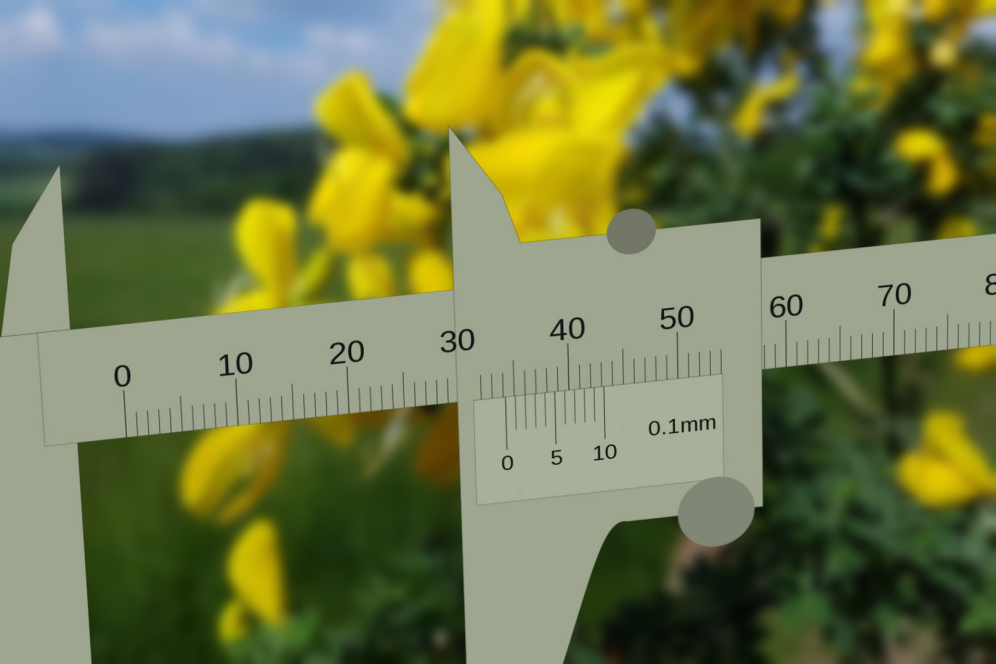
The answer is 34.2 mm
